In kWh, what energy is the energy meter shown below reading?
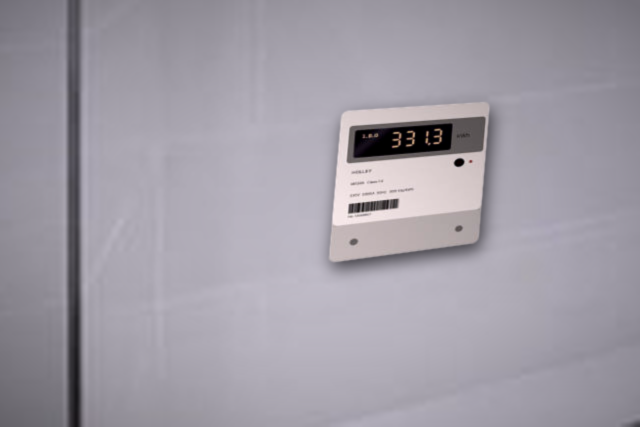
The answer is 331.3 kWh
